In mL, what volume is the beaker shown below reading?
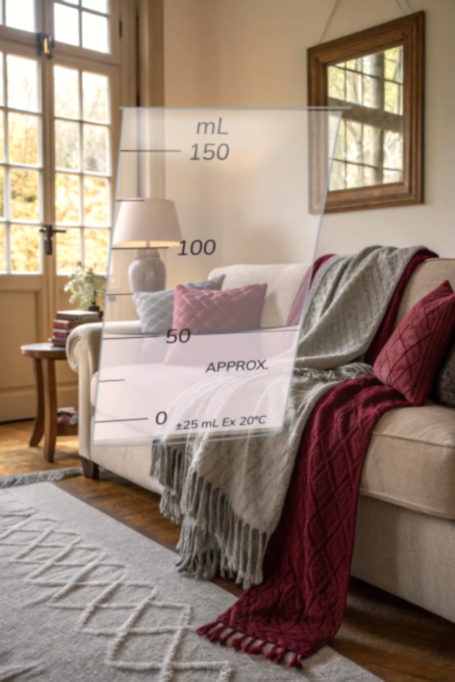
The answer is 50 mL
